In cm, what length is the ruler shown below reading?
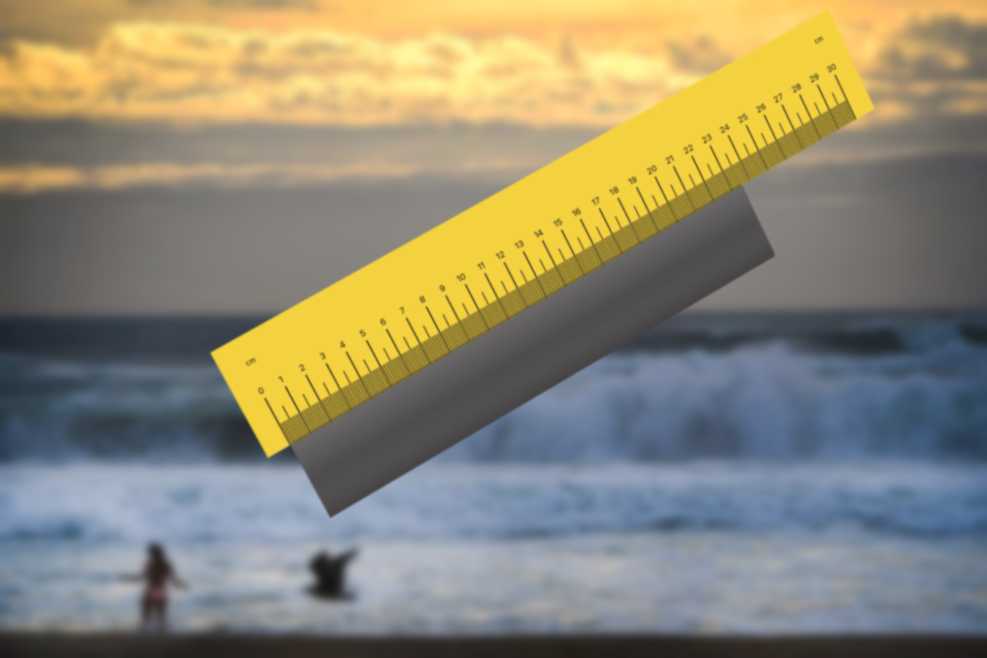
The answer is 23.5 cm
